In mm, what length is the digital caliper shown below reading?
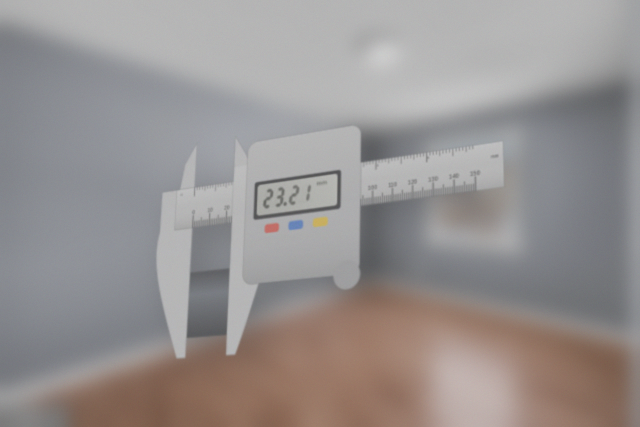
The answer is 23.21 mm
